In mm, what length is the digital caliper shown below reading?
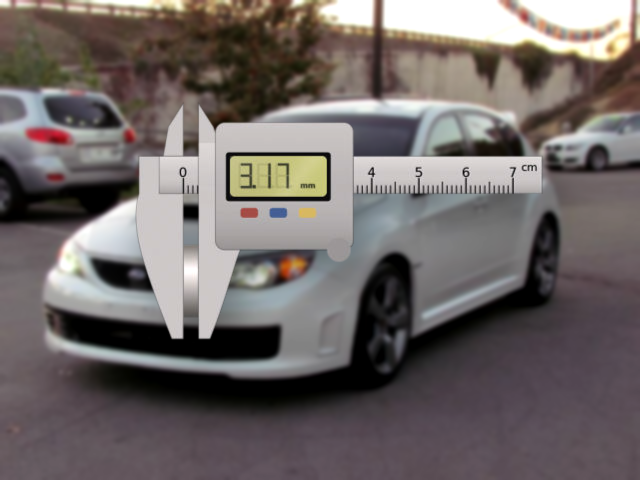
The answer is 3.17 mm
